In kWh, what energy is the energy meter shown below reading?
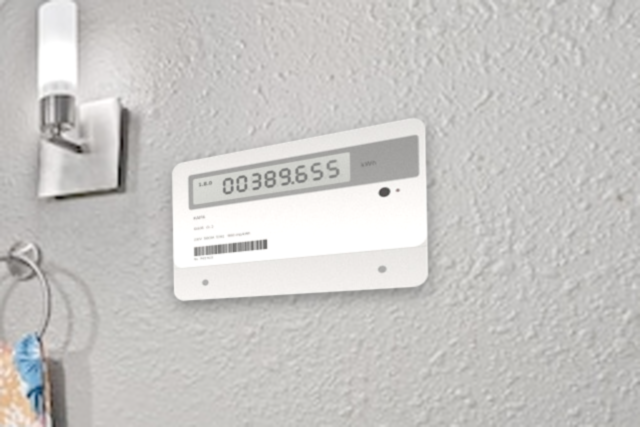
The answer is 389.655 kWh
